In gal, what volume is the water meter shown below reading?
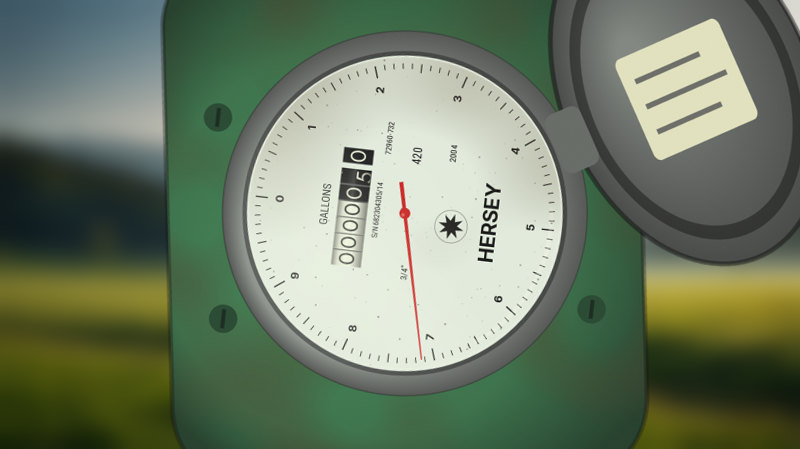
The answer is 47.1 gal
